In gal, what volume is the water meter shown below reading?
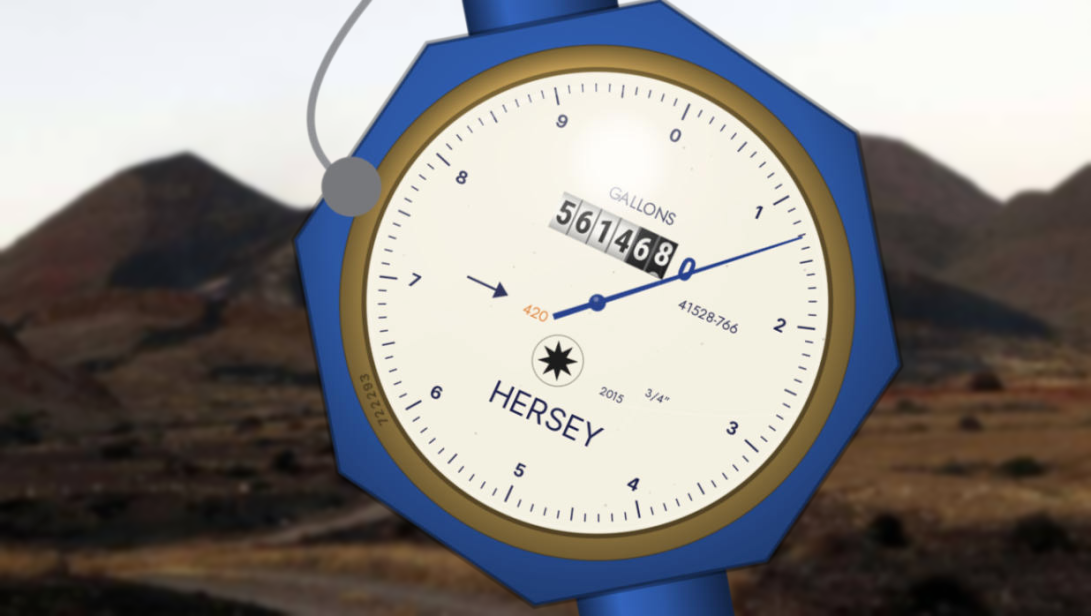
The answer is 5614681.3 gal
